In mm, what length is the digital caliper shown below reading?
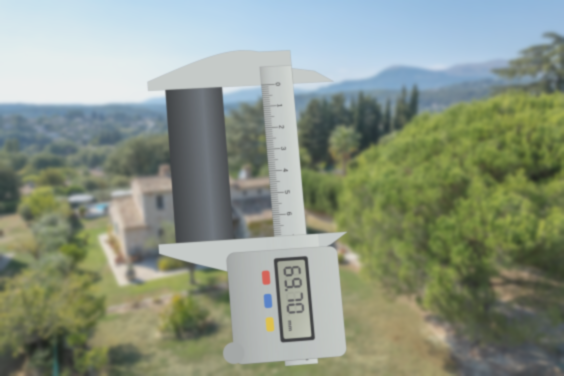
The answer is 69.70 mm
